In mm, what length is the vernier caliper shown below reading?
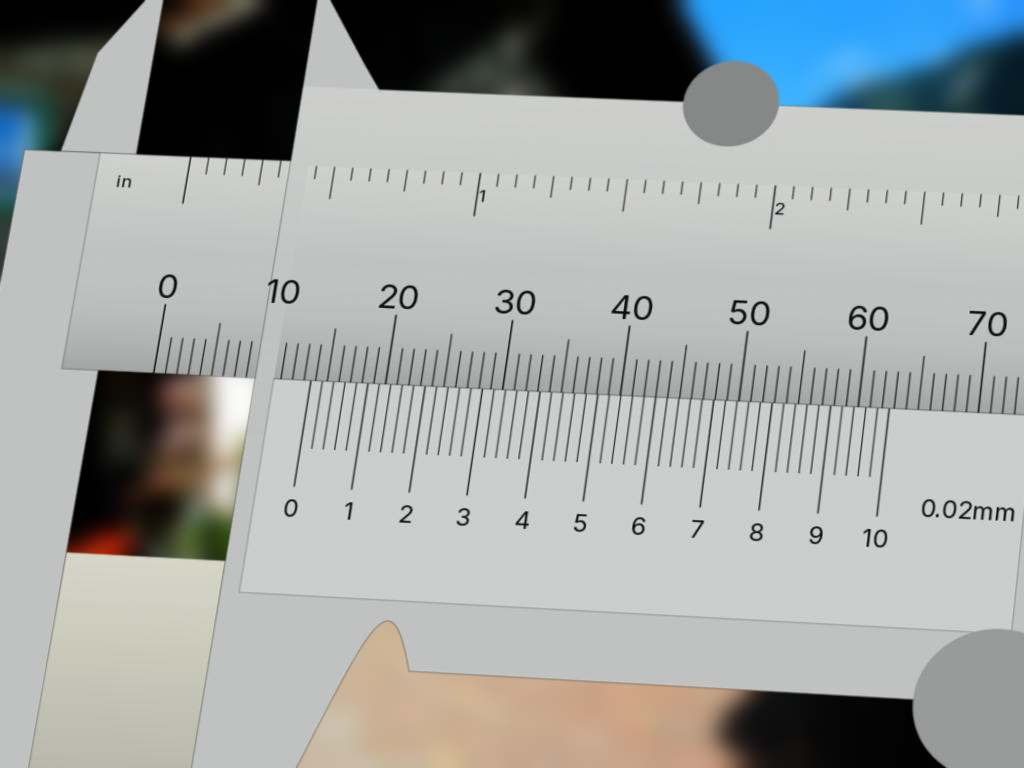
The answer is 13.6 mm
